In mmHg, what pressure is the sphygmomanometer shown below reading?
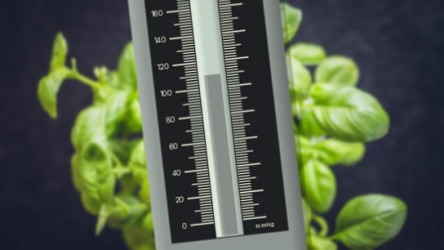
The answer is 110 mmHg
